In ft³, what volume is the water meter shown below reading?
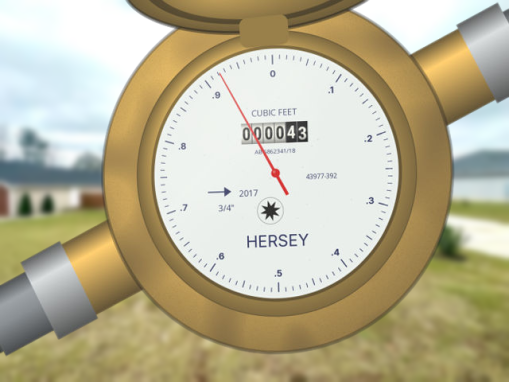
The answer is 42.92 ft³
